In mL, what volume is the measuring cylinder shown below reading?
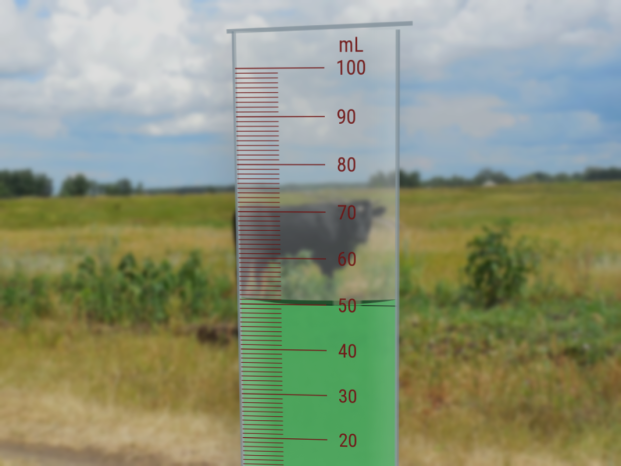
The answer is 50 mL
